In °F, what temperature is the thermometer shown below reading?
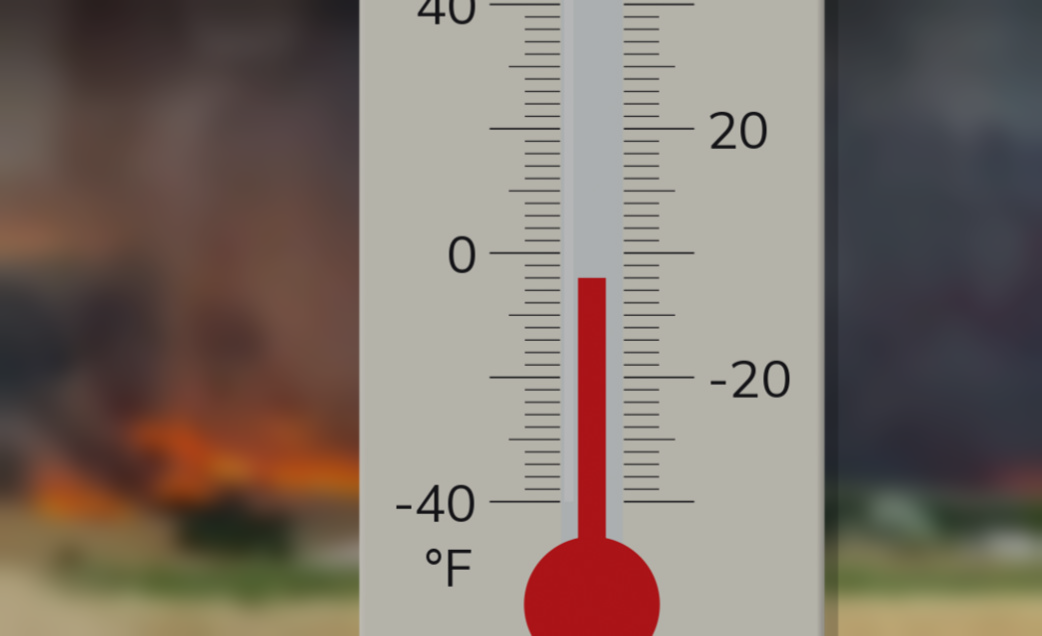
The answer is -4 °F
